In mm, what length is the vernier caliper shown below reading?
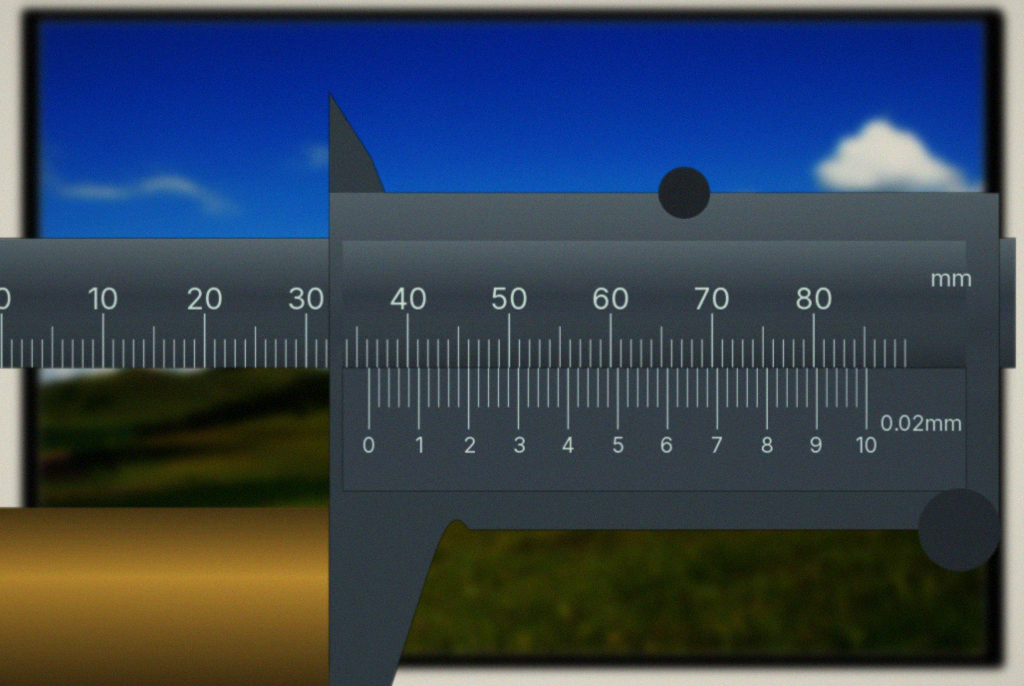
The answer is 36.2 mm
